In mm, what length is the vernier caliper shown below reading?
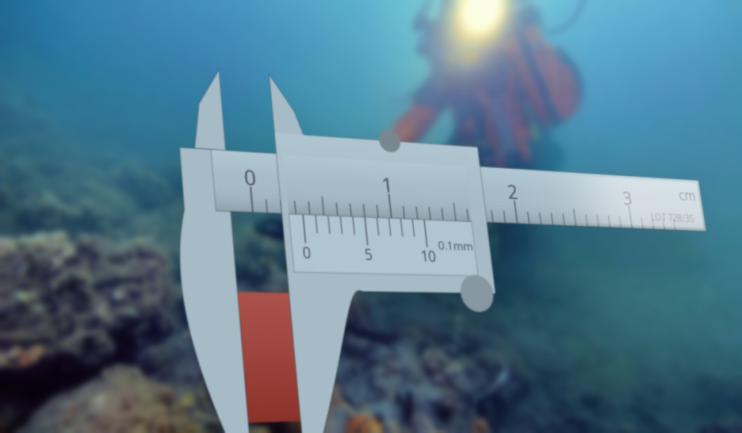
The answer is 3.5 mm
